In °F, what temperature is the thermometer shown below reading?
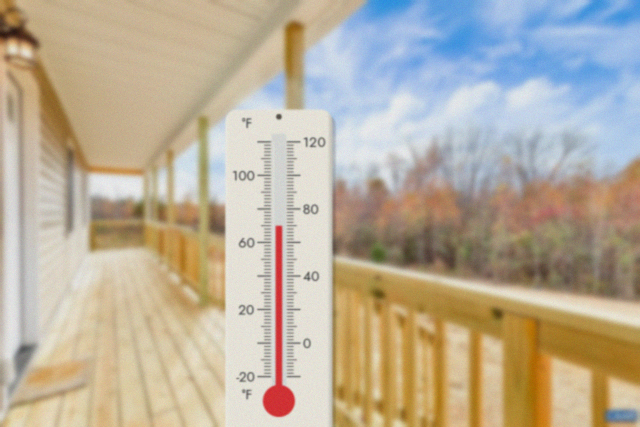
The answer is 70 °F
